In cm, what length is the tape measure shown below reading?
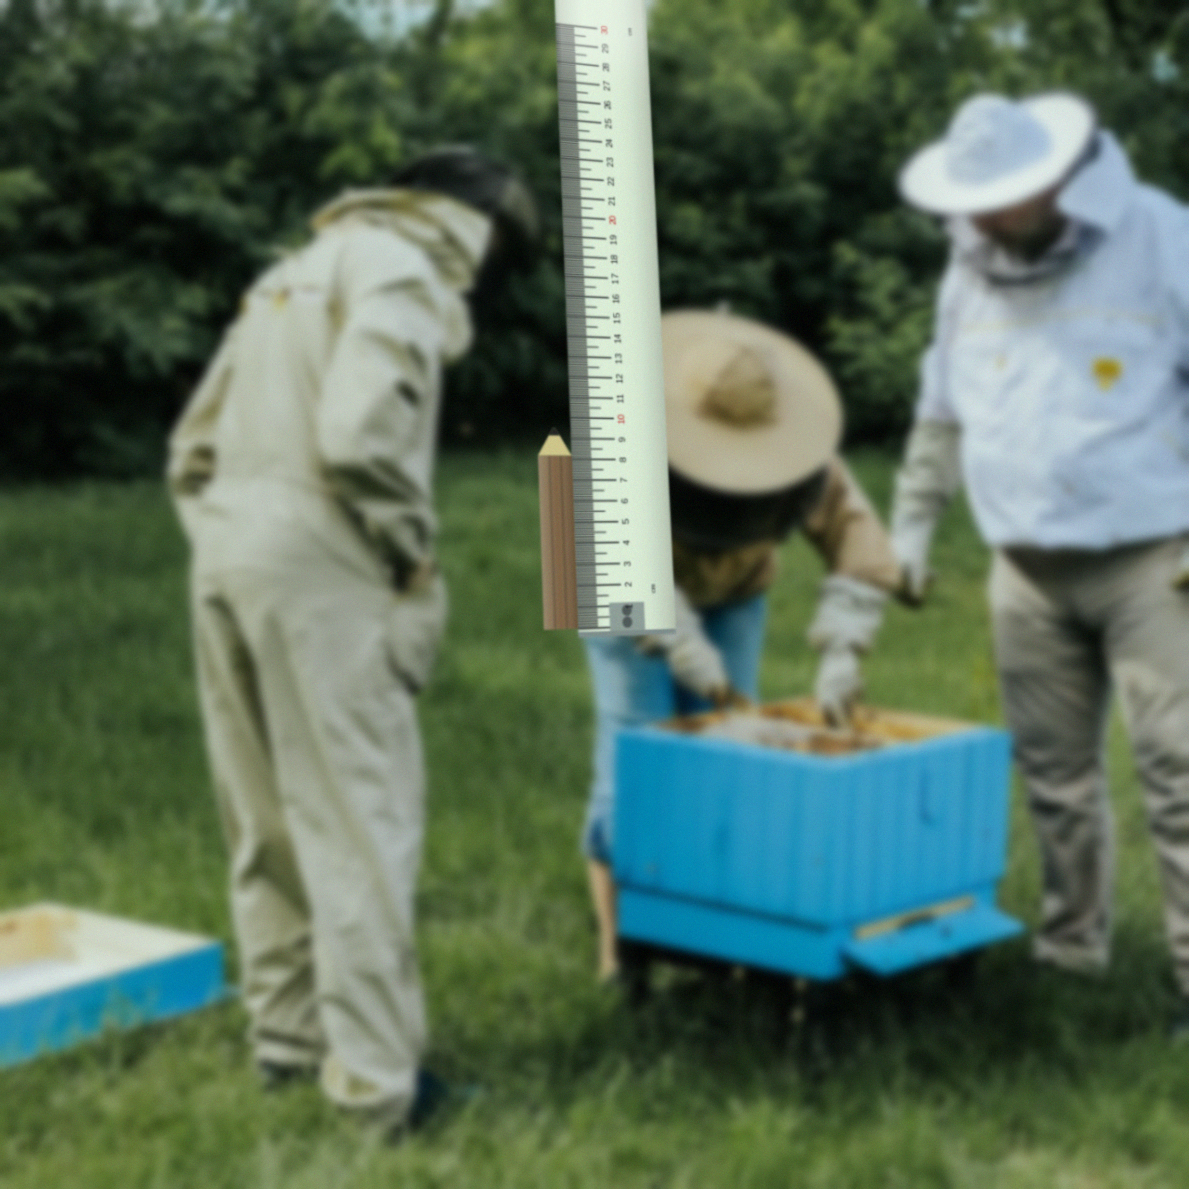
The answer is 9.5 cm
